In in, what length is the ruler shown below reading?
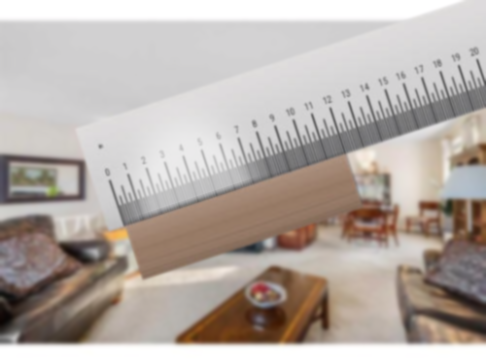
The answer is 12 in
